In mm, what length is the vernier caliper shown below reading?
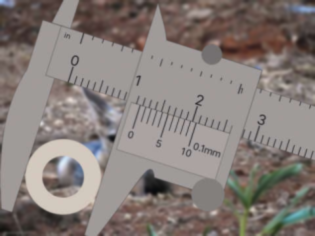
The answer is 11.6 mm
